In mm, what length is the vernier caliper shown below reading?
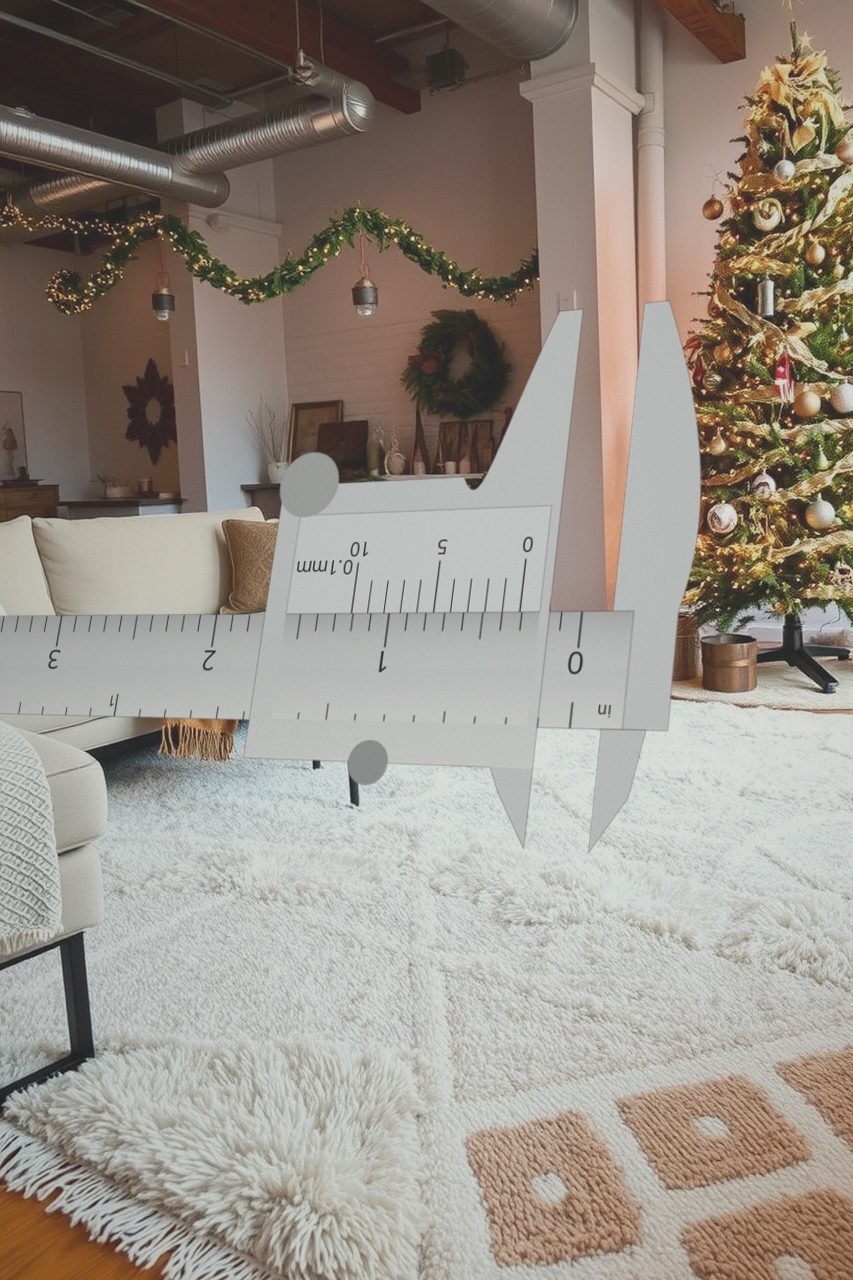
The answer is 3.1 mm
